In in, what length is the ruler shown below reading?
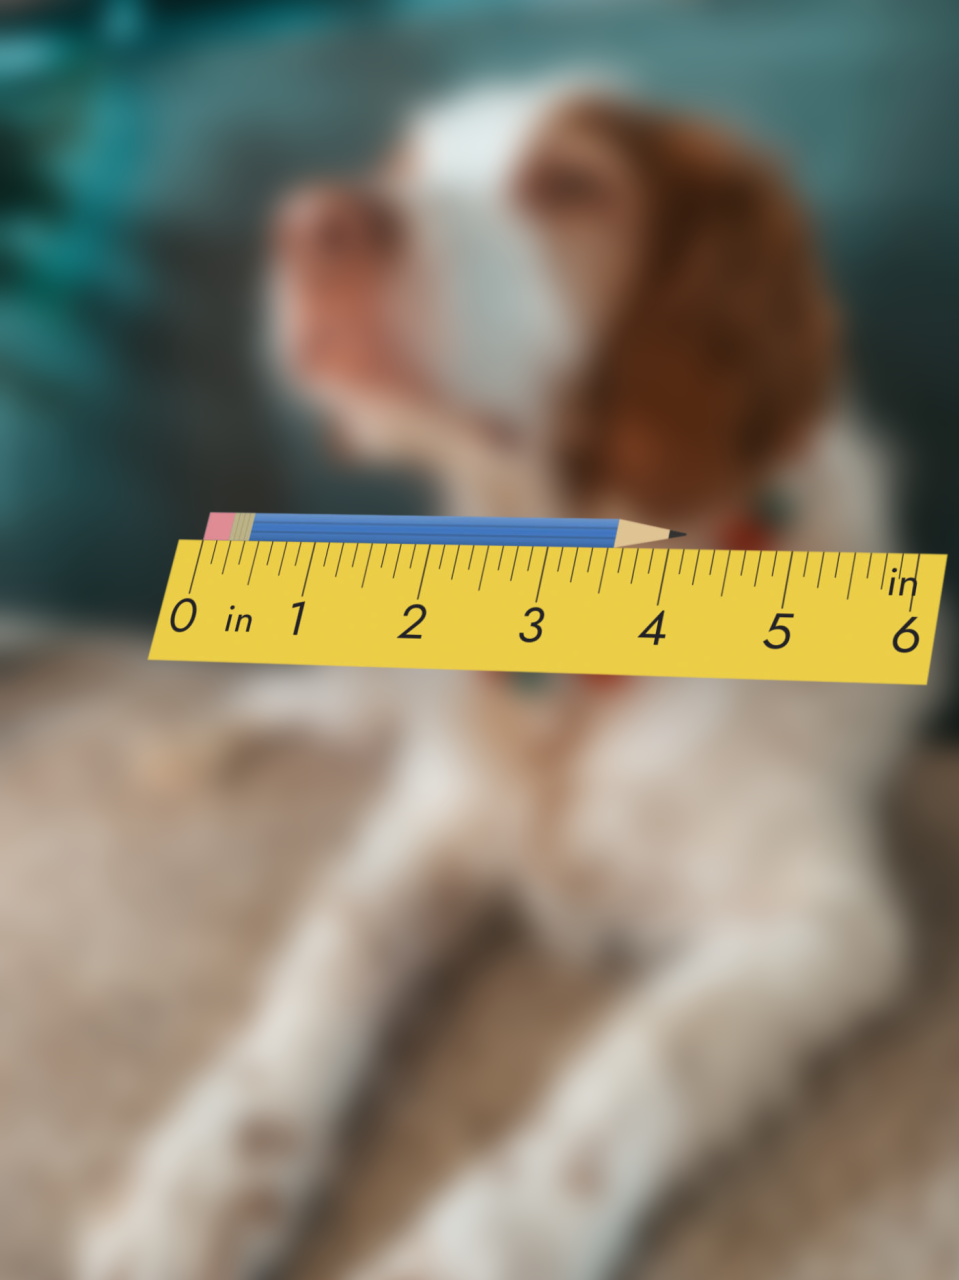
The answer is 4.125 in
